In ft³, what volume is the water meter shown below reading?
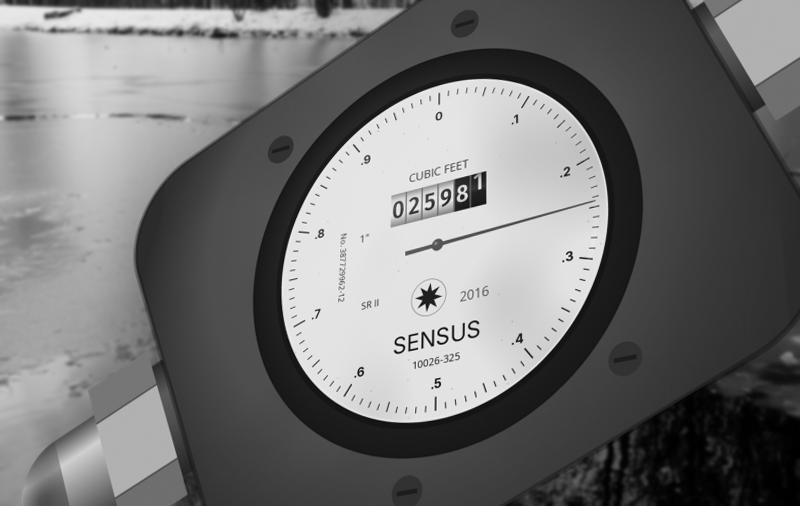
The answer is 25981.24 ft³
